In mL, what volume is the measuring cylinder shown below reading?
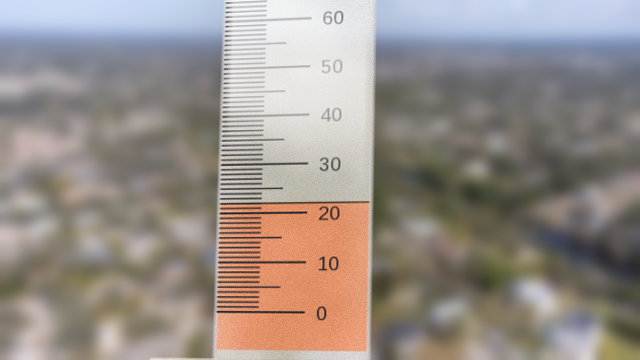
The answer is 22 mL
